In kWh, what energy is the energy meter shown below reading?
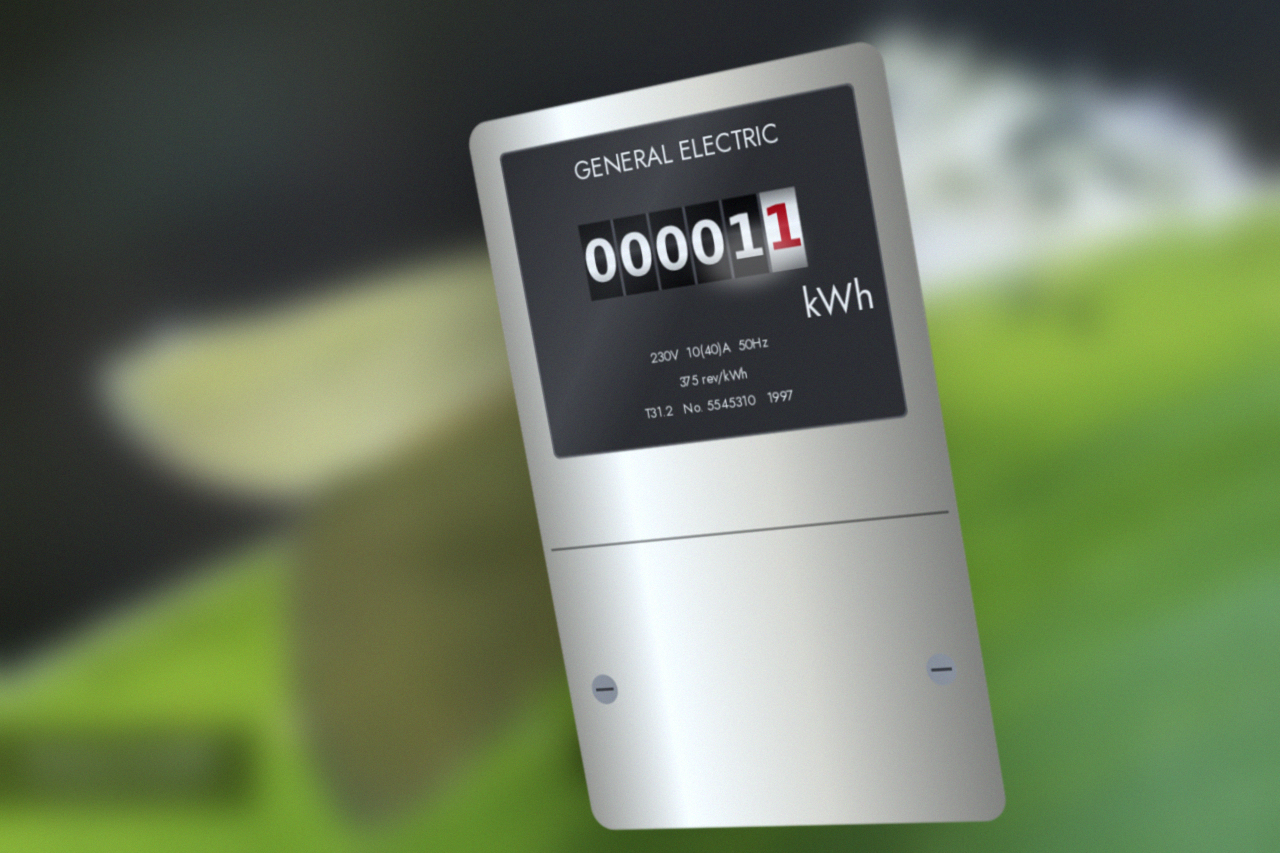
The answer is 1.1 kWh
